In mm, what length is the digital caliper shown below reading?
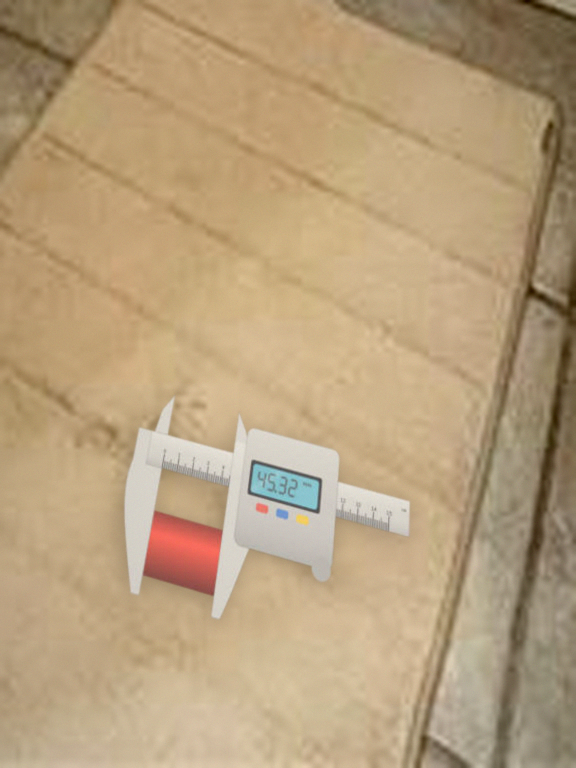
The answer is 45.32 mm
